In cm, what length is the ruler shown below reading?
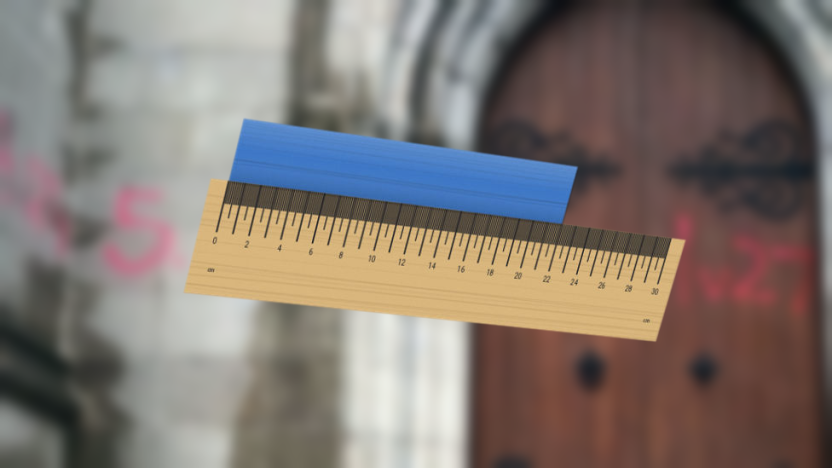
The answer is 22 cm
